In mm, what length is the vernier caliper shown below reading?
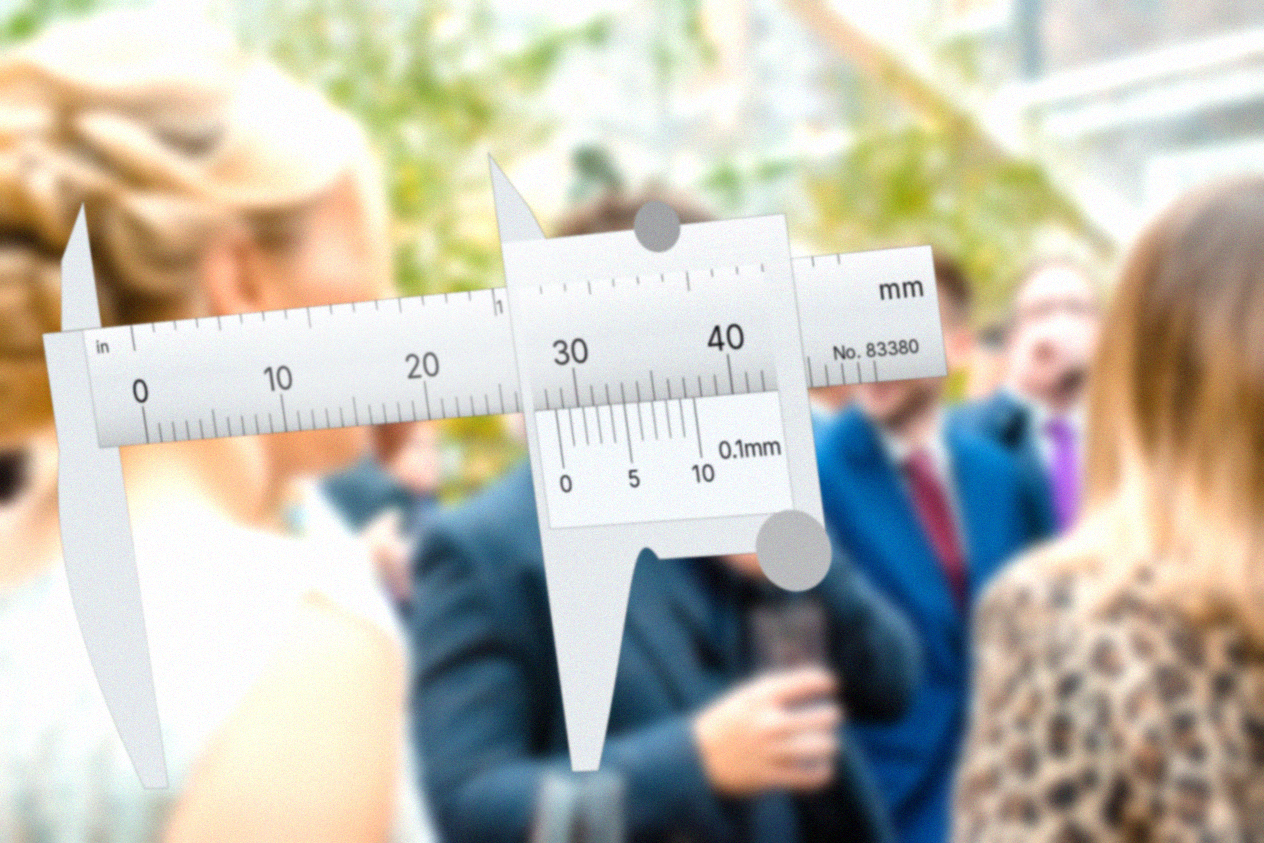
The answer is 28.5 mm
